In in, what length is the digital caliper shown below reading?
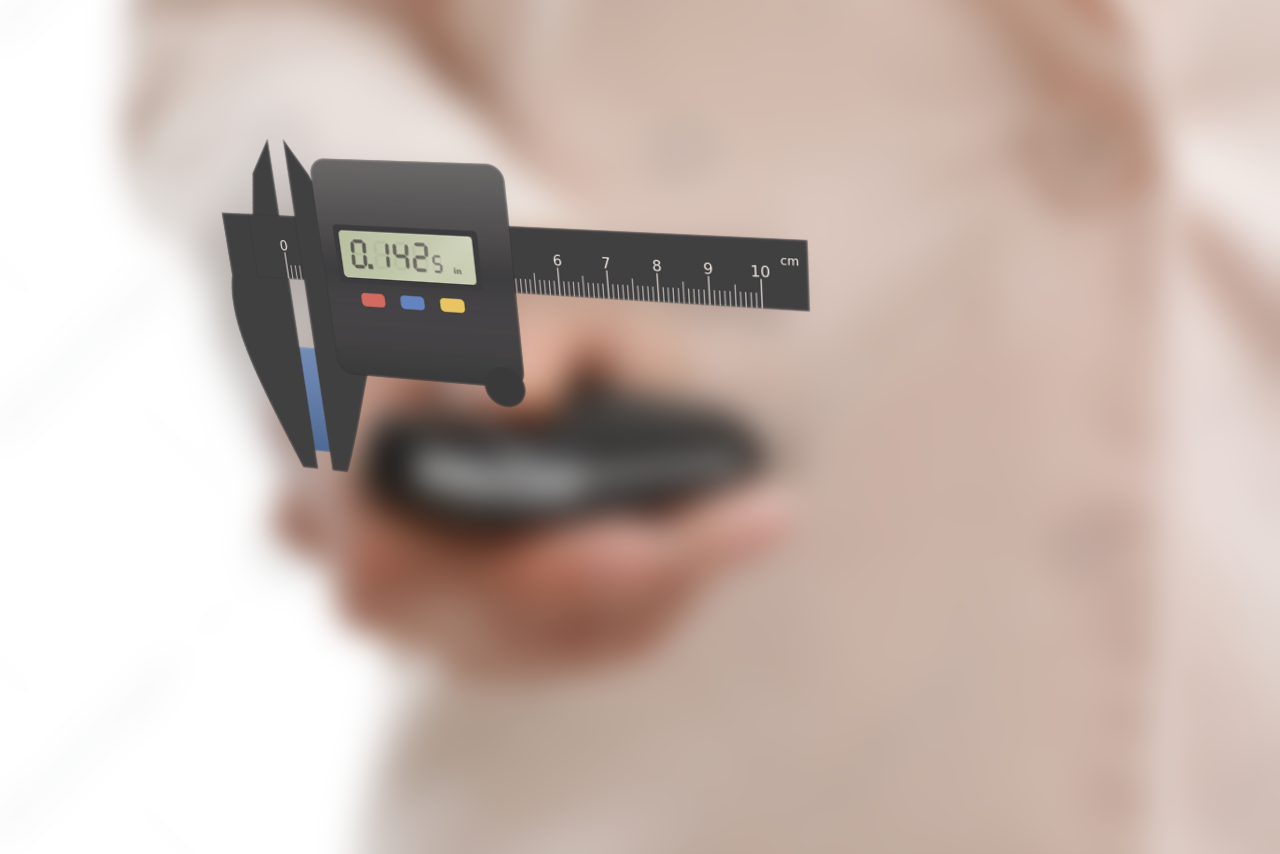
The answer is 0.1425 in
